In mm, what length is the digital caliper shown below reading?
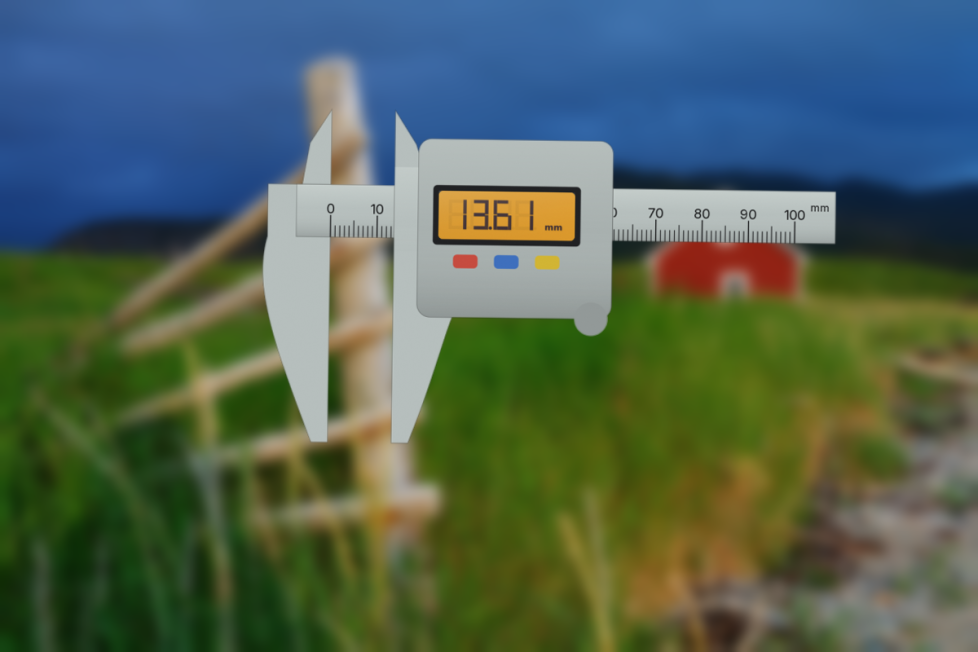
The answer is 13.61 mm
